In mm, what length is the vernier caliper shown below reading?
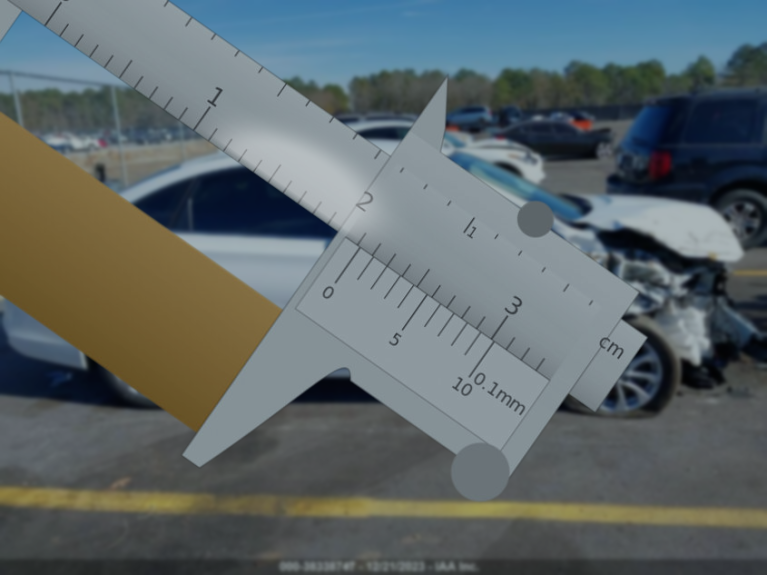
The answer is 21.2 mm
